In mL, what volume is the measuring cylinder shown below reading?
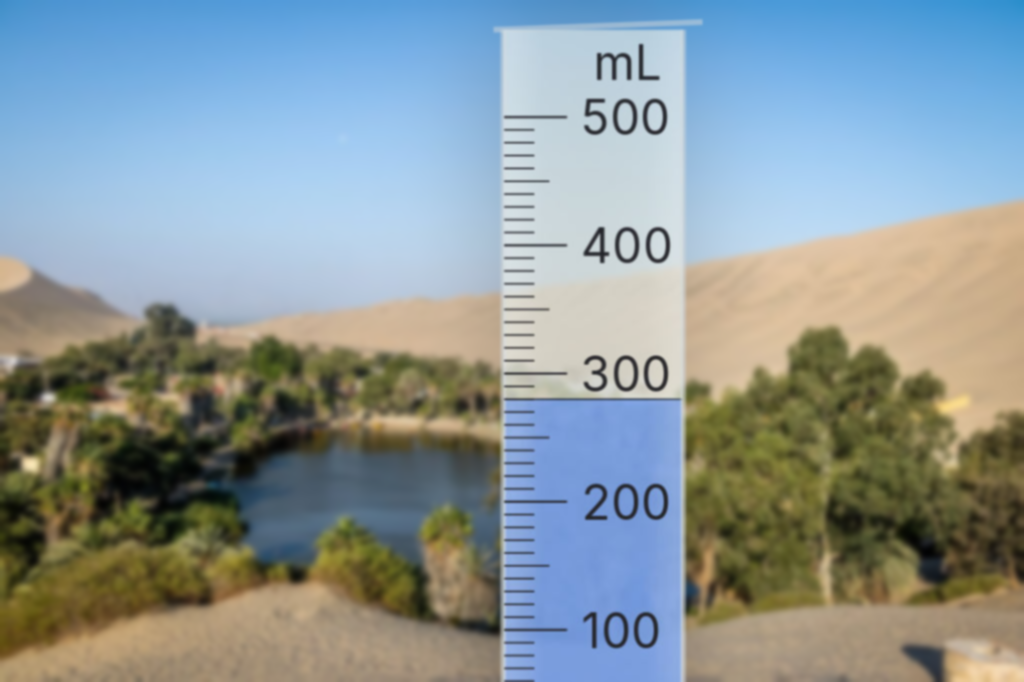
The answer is 280 mL
